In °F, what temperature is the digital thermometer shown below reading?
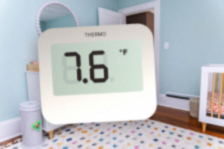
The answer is 7.6 °F
